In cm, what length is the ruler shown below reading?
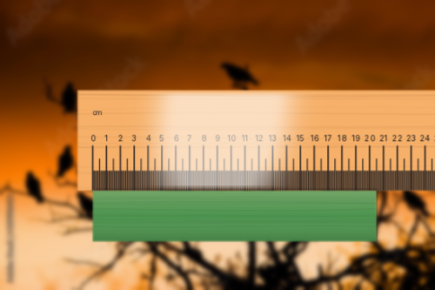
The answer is 20.5 cm
